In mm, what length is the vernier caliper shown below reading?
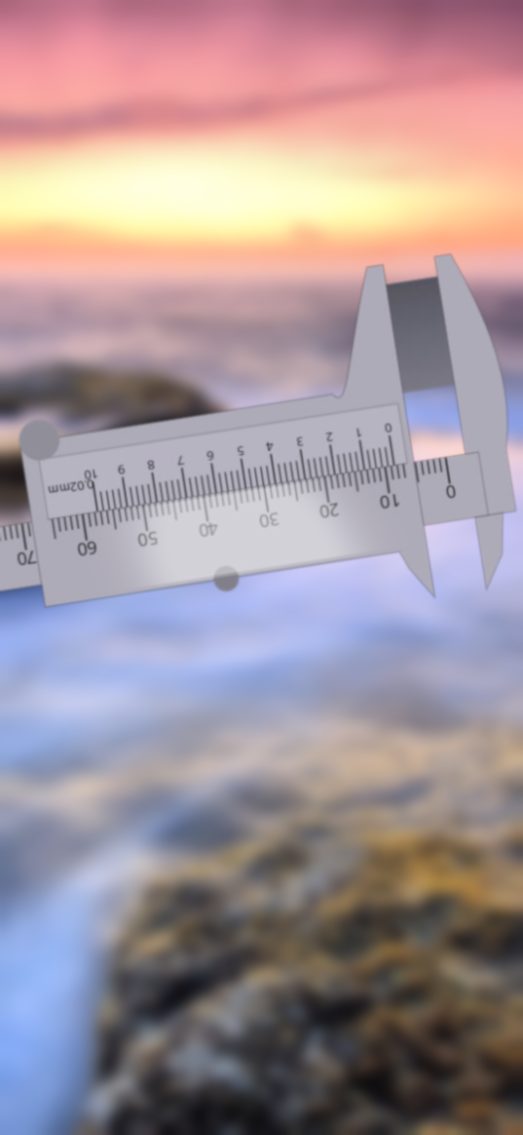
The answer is 8.5 mm
